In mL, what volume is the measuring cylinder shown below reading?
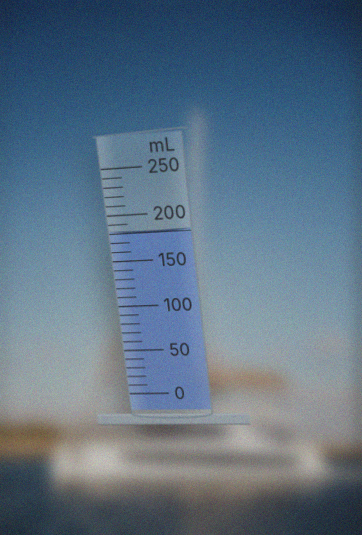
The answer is 180 mL
